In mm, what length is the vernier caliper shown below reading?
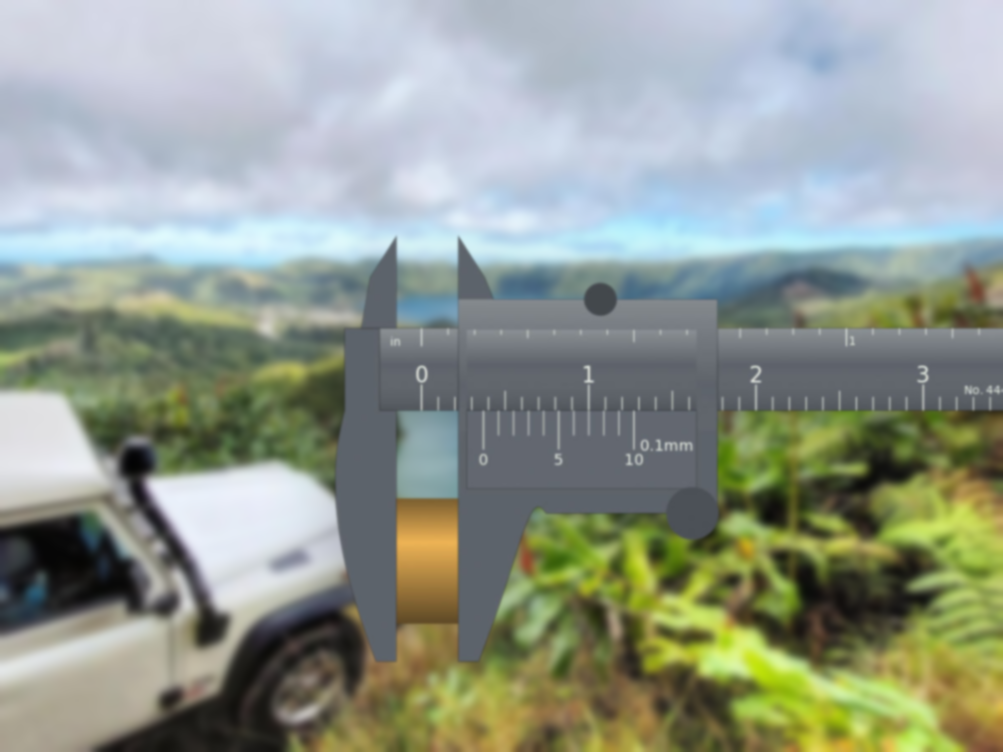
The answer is 3.7 mm
